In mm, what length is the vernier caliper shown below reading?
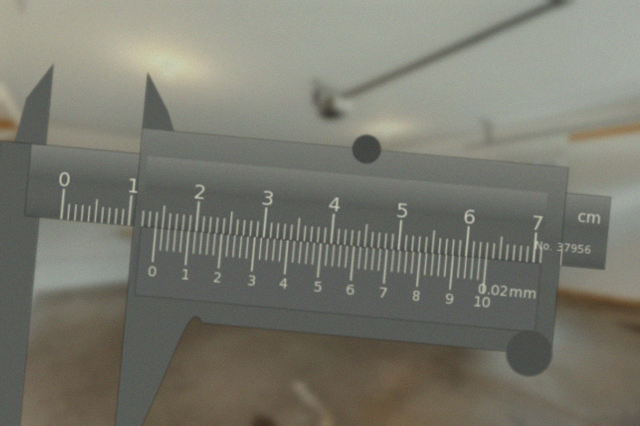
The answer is 14.0 mm
